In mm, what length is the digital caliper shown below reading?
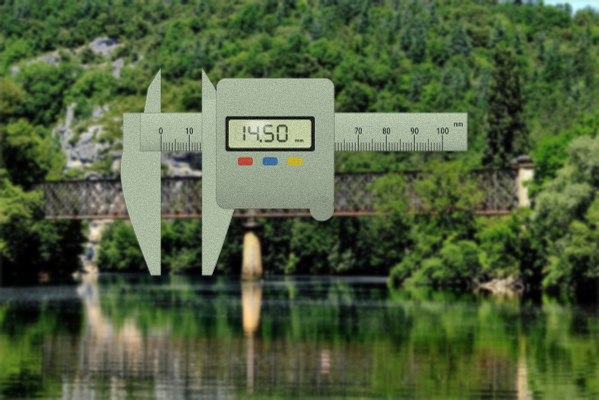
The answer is 14.50 mm
